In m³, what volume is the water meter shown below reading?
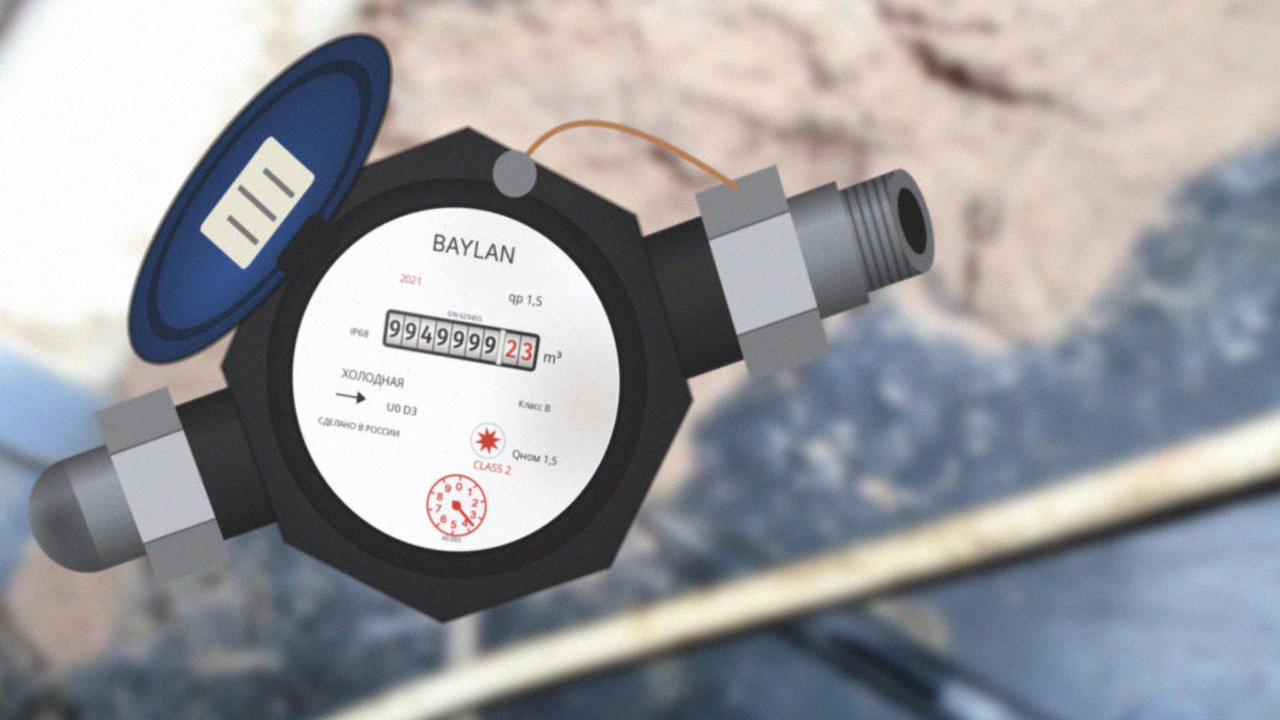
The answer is 9949999.233 m³
